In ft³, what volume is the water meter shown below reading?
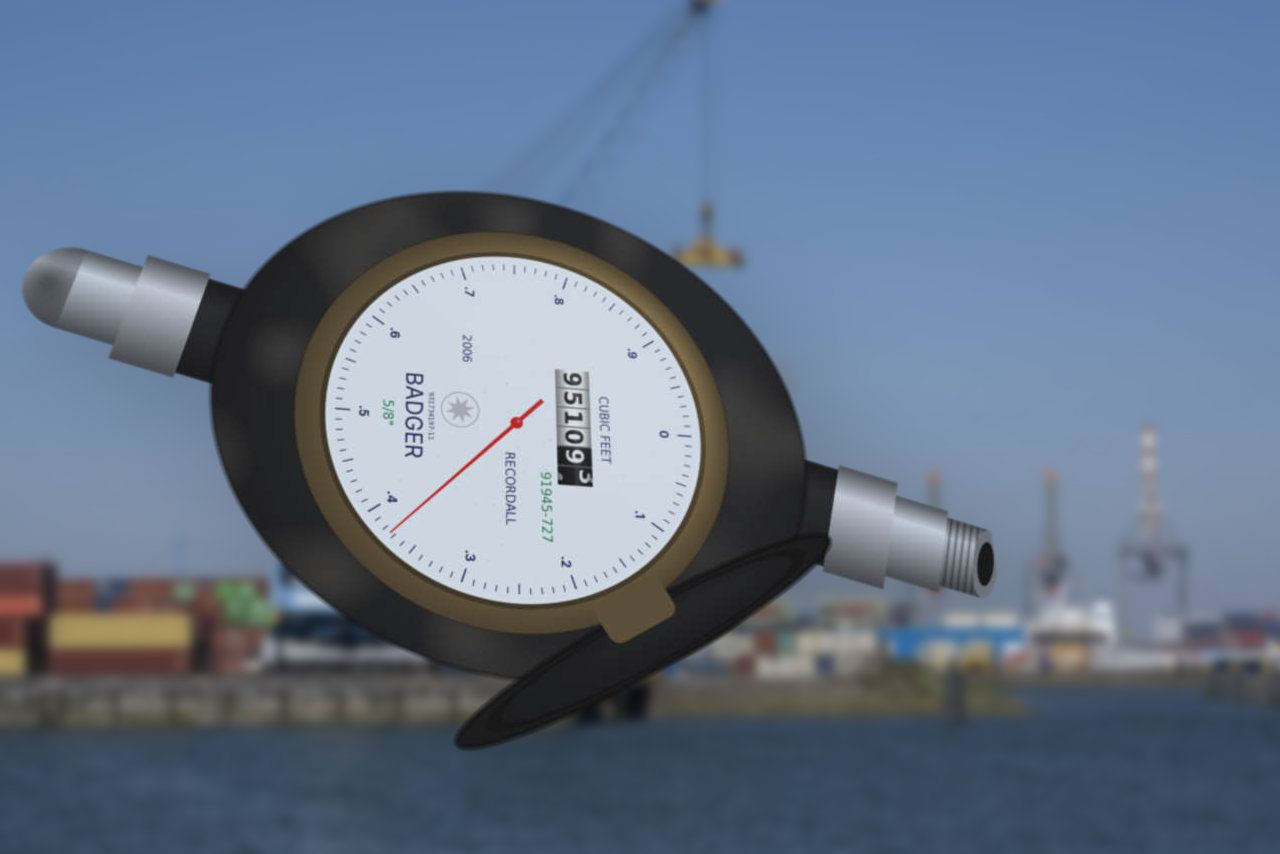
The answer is 951093.37 ft³
